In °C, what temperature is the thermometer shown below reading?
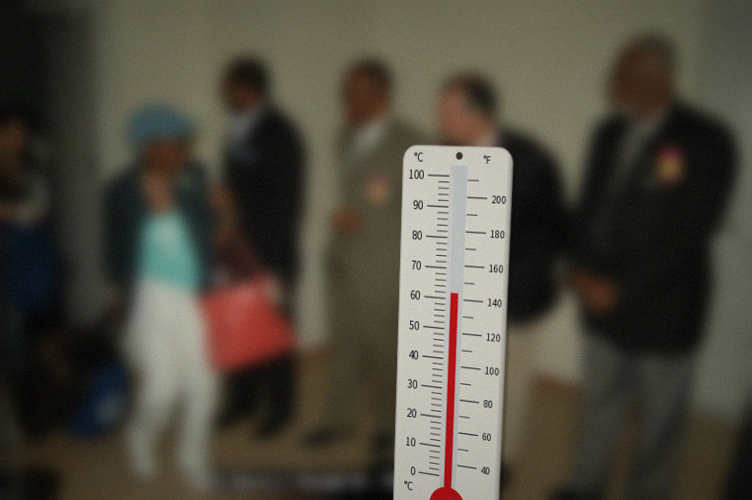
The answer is 62 °C
